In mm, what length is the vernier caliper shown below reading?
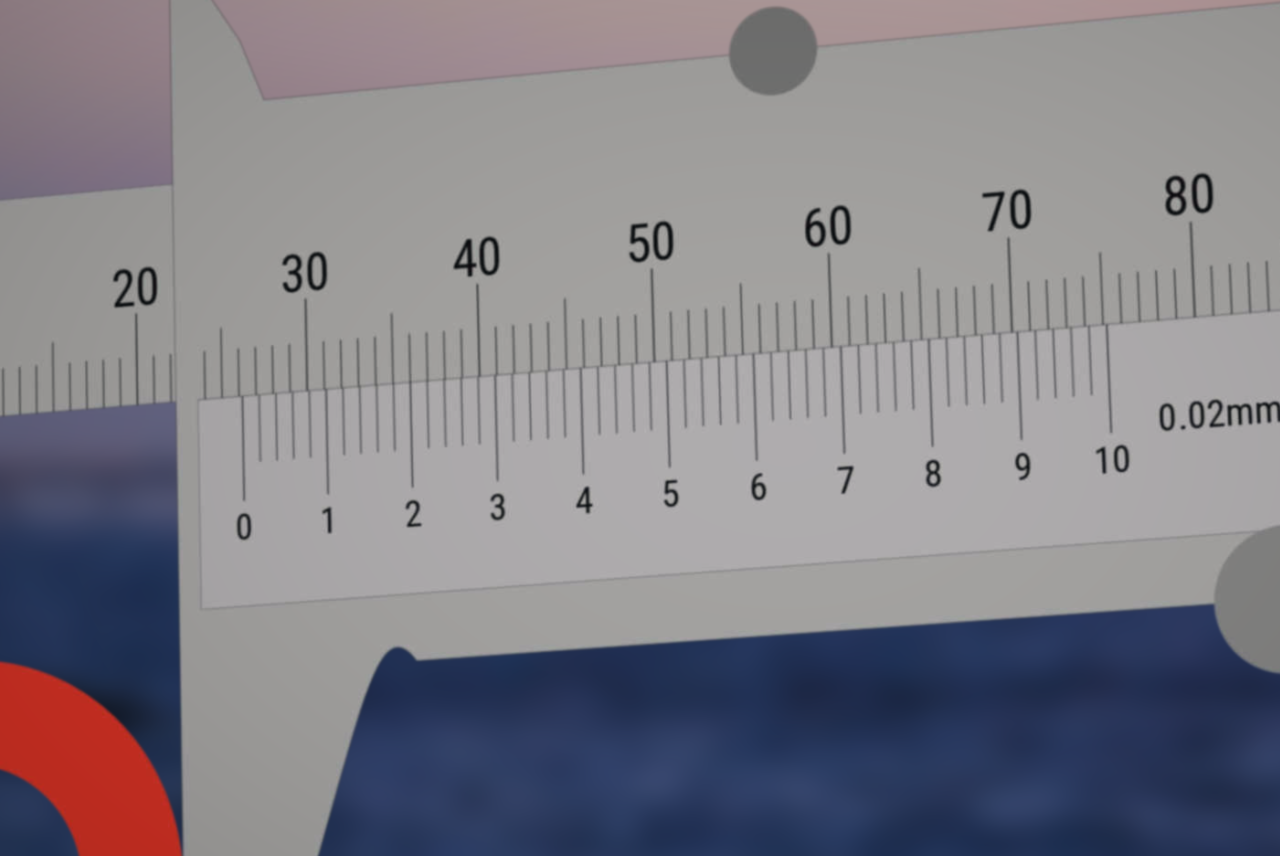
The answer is 26.2 mm
